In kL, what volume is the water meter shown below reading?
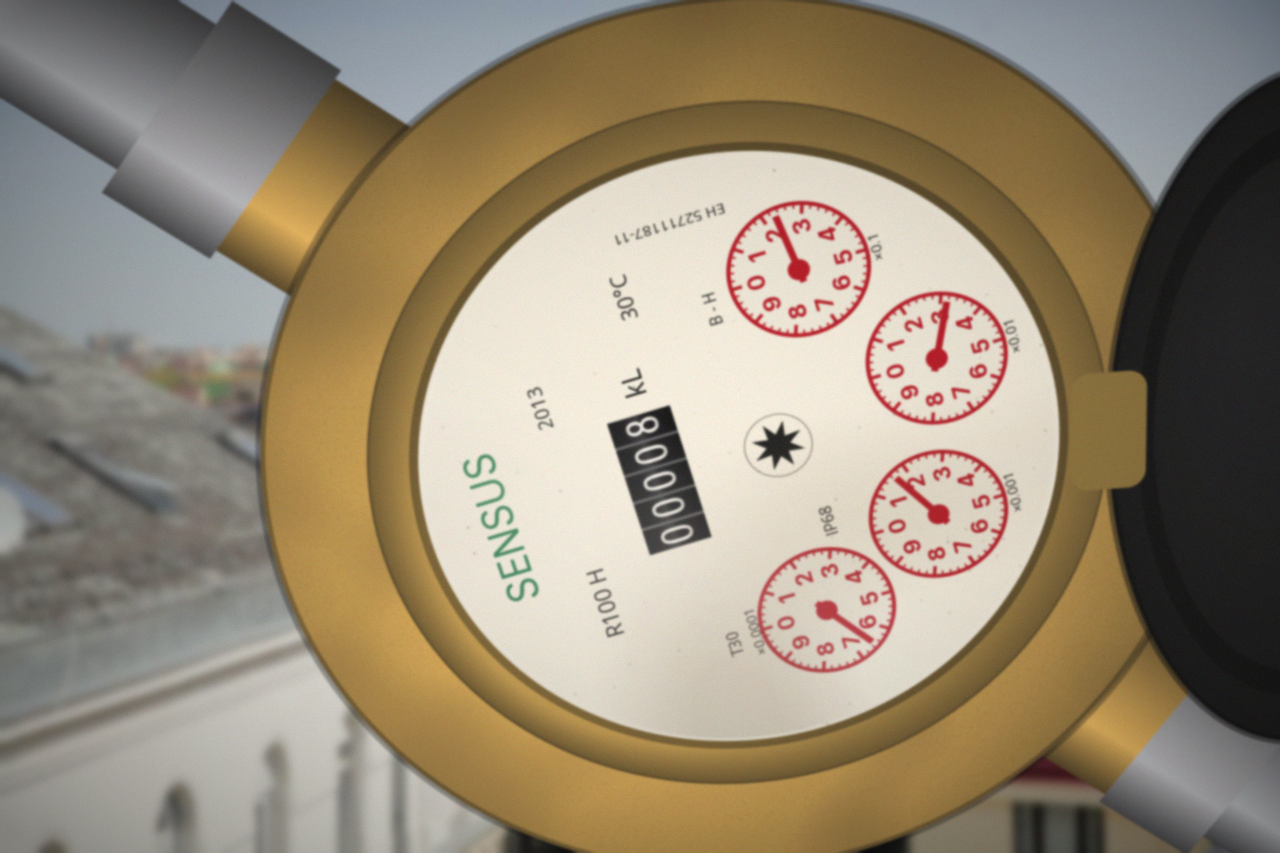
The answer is 8.2316 kL
